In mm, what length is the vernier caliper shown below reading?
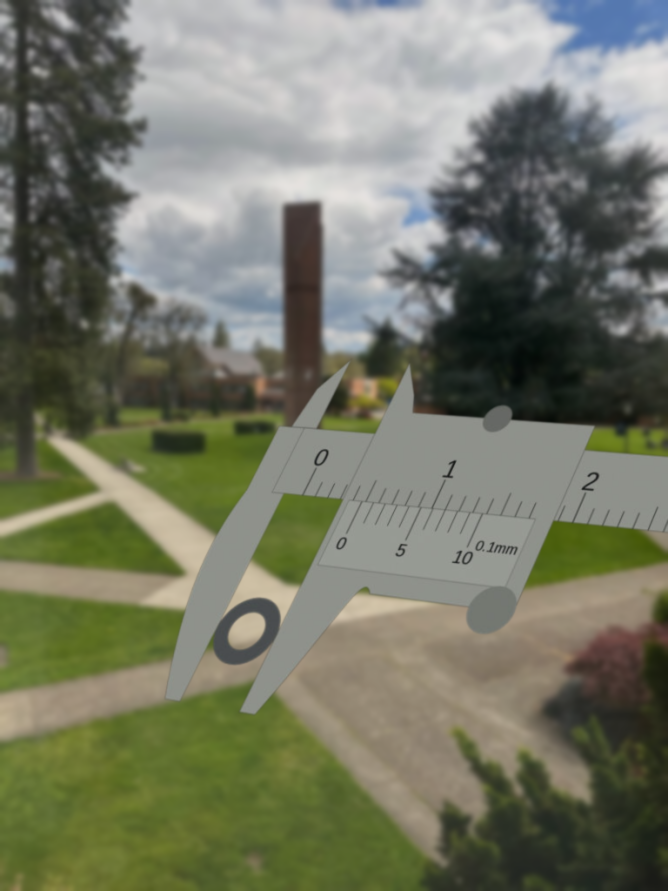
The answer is 4.7 mm
